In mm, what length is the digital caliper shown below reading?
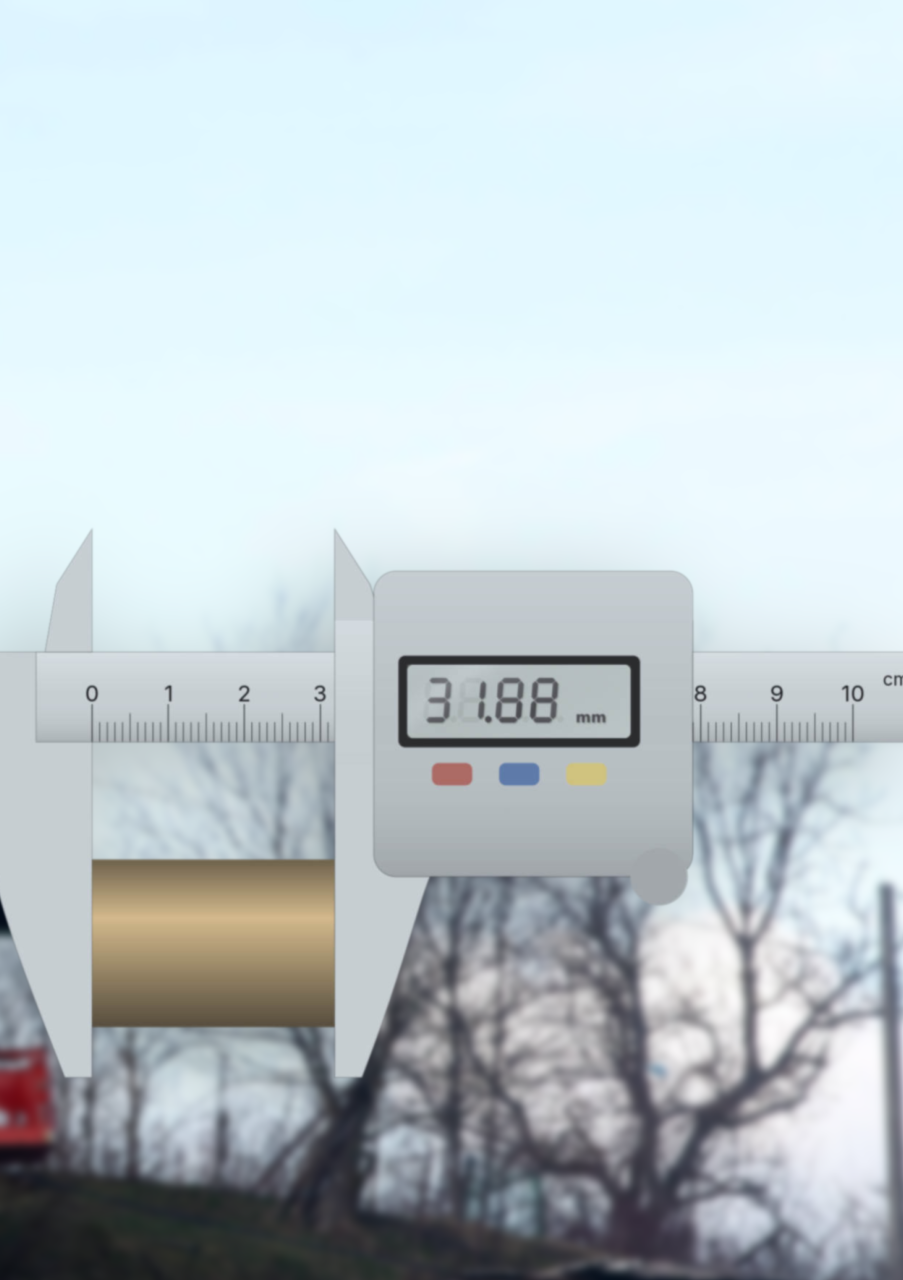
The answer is 31.88 mm
